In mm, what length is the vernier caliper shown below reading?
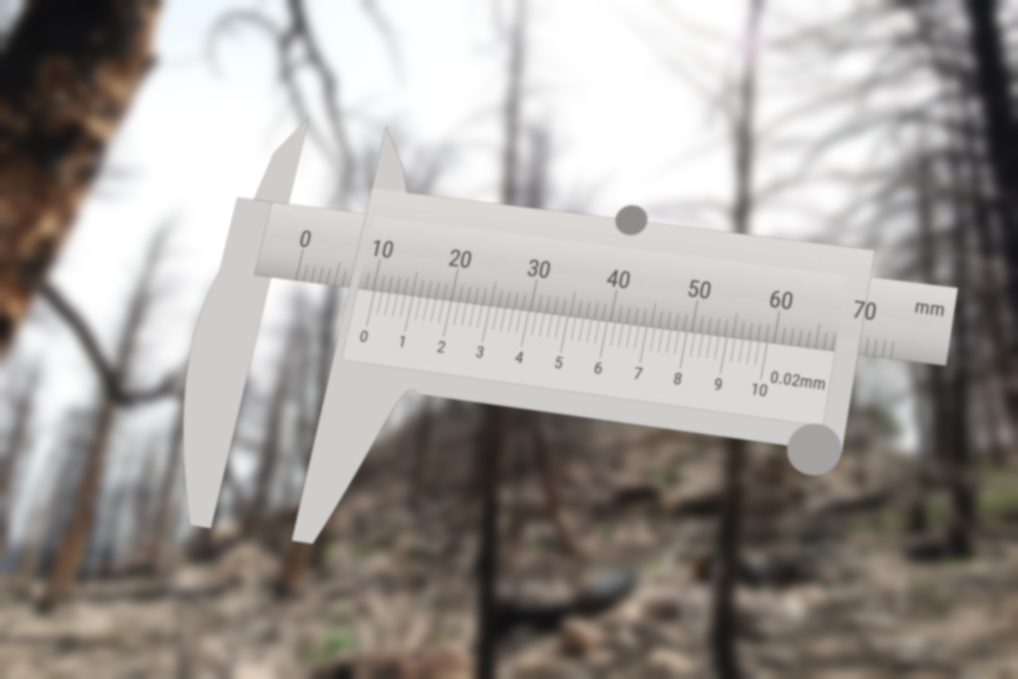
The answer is 10.2 mm
